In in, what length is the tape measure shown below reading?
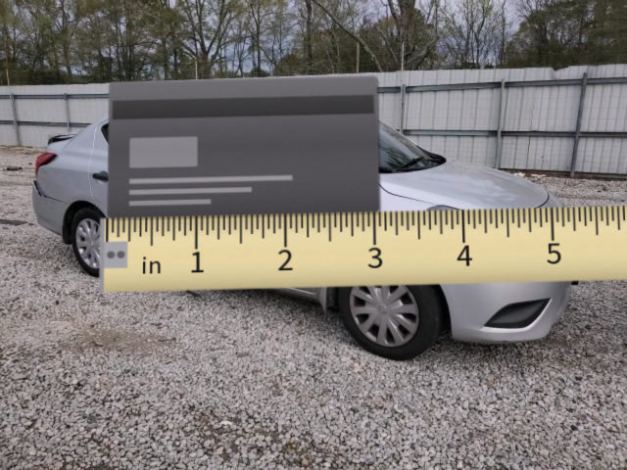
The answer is 3.0625 in
